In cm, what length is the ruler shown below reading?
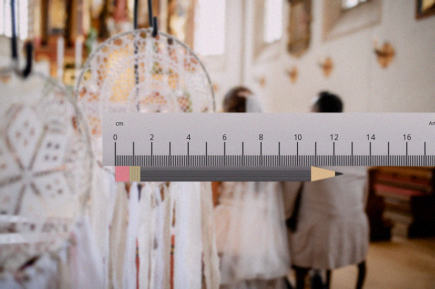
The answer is 12.5 cm
